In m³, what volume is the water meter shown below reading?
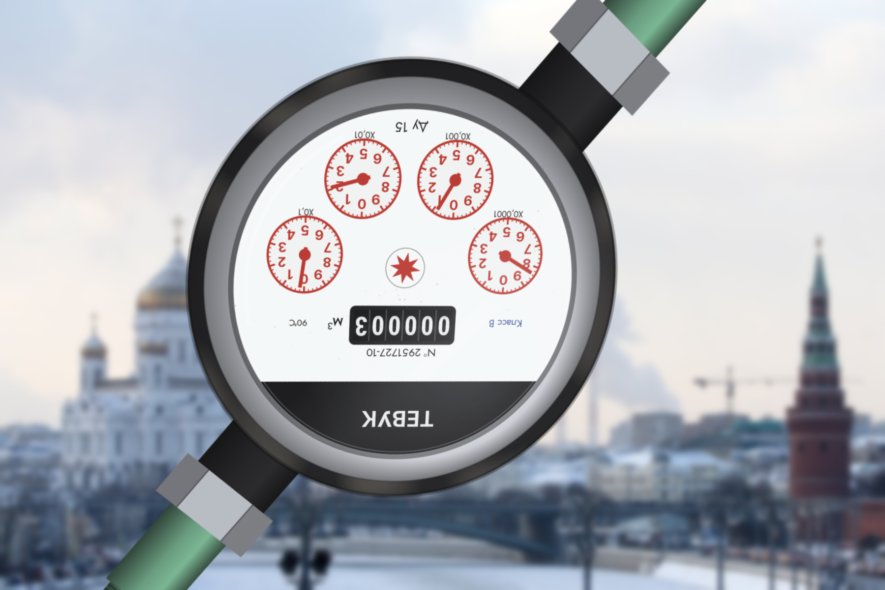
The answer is 3.0208 m³
